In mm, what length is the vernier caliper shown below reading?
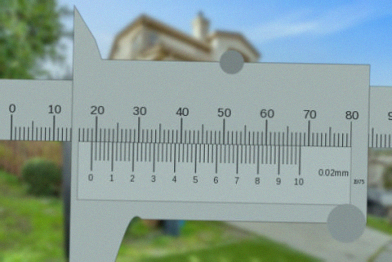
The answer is 19.0 mm
